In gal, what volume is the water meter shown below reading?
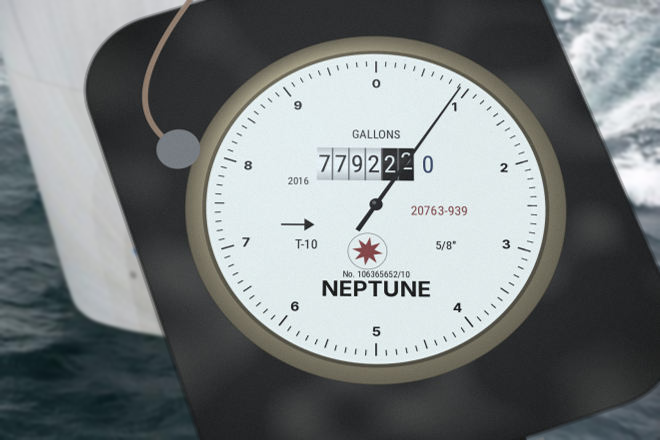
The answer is 7792220.9 gal
